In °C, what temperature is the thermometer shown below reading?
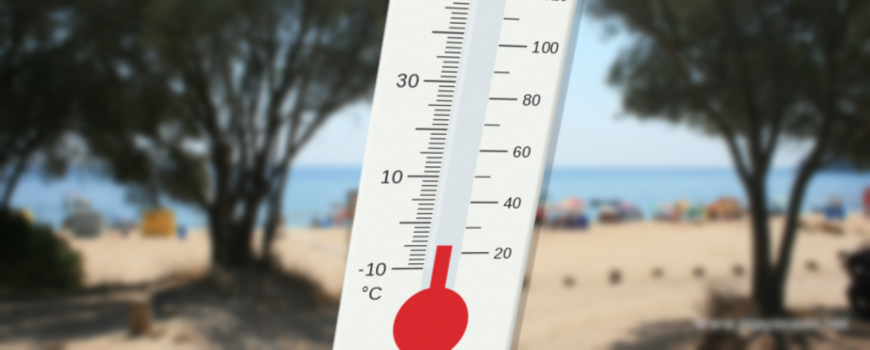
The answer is -5 °C
